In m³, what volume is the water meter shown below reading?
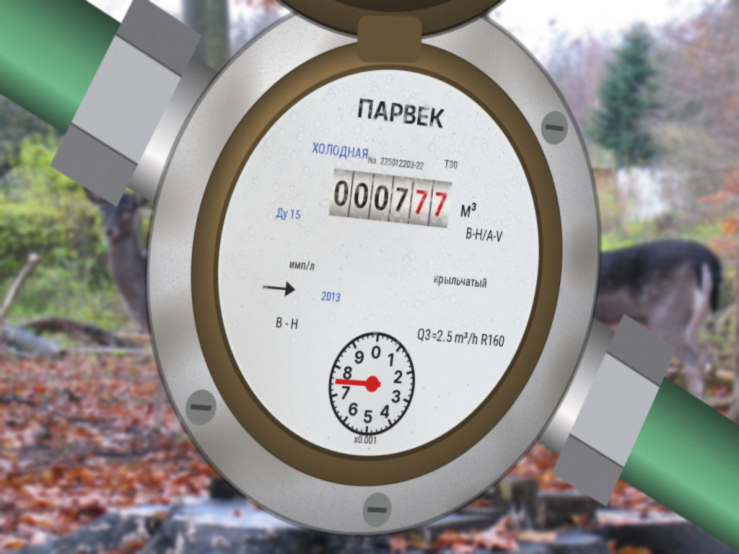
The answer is 7.777 m³
